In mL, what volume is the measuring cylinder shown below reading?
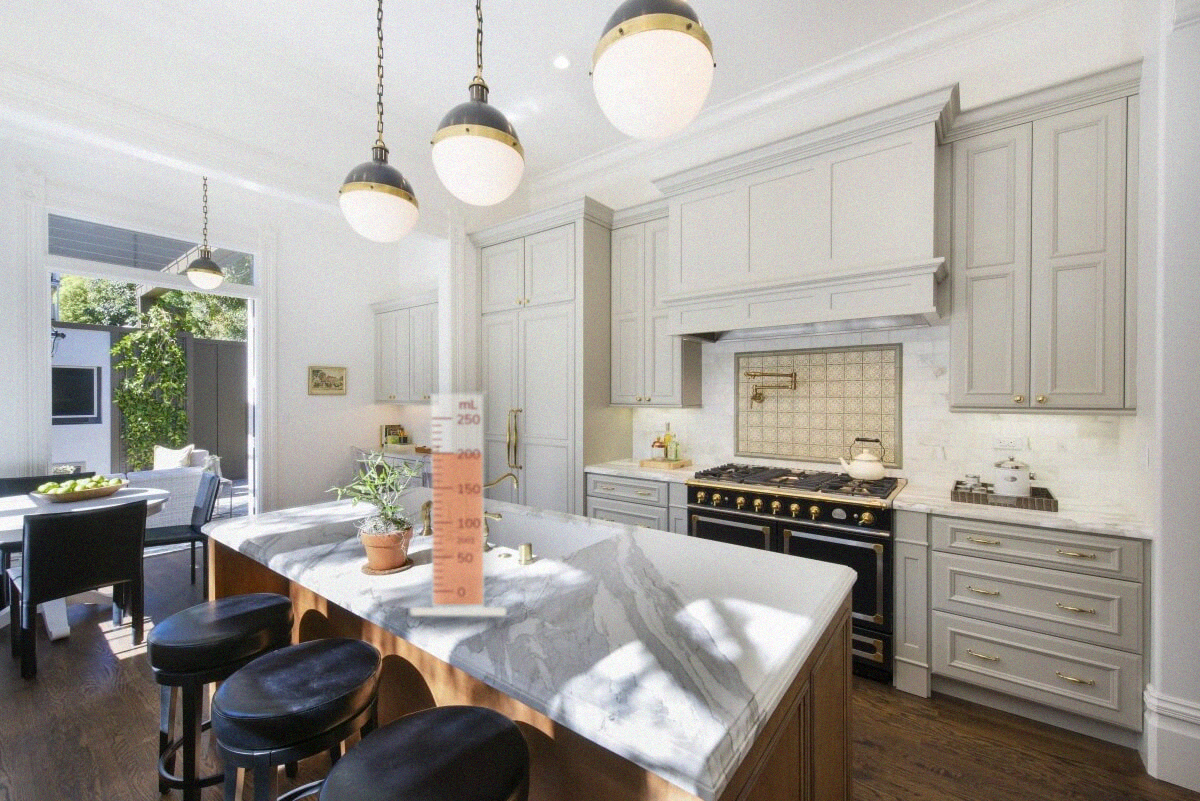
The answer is 200 mL
